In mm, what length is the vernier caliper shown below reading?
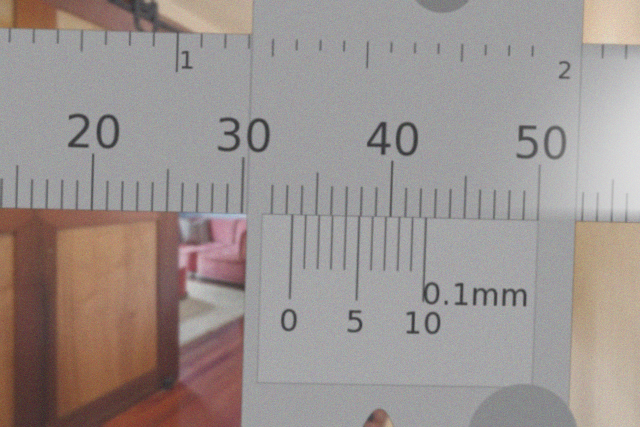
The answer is 33.4 mm
